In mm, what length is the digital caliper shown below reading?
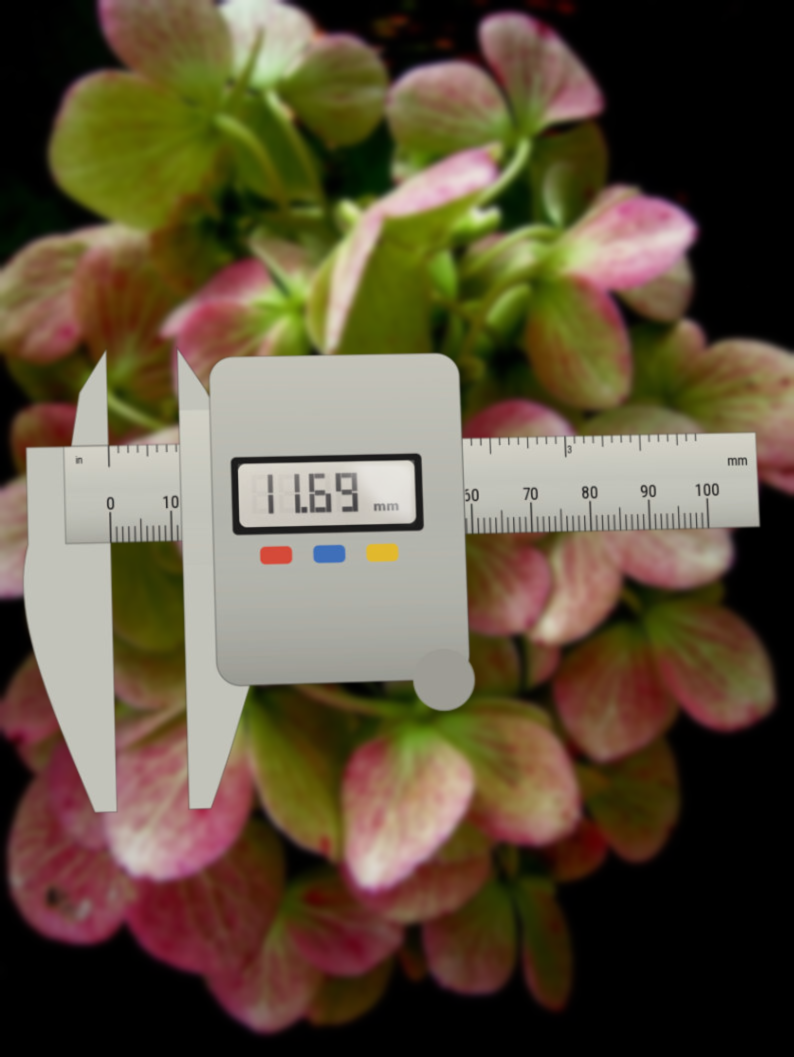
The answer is 11.69 mm
